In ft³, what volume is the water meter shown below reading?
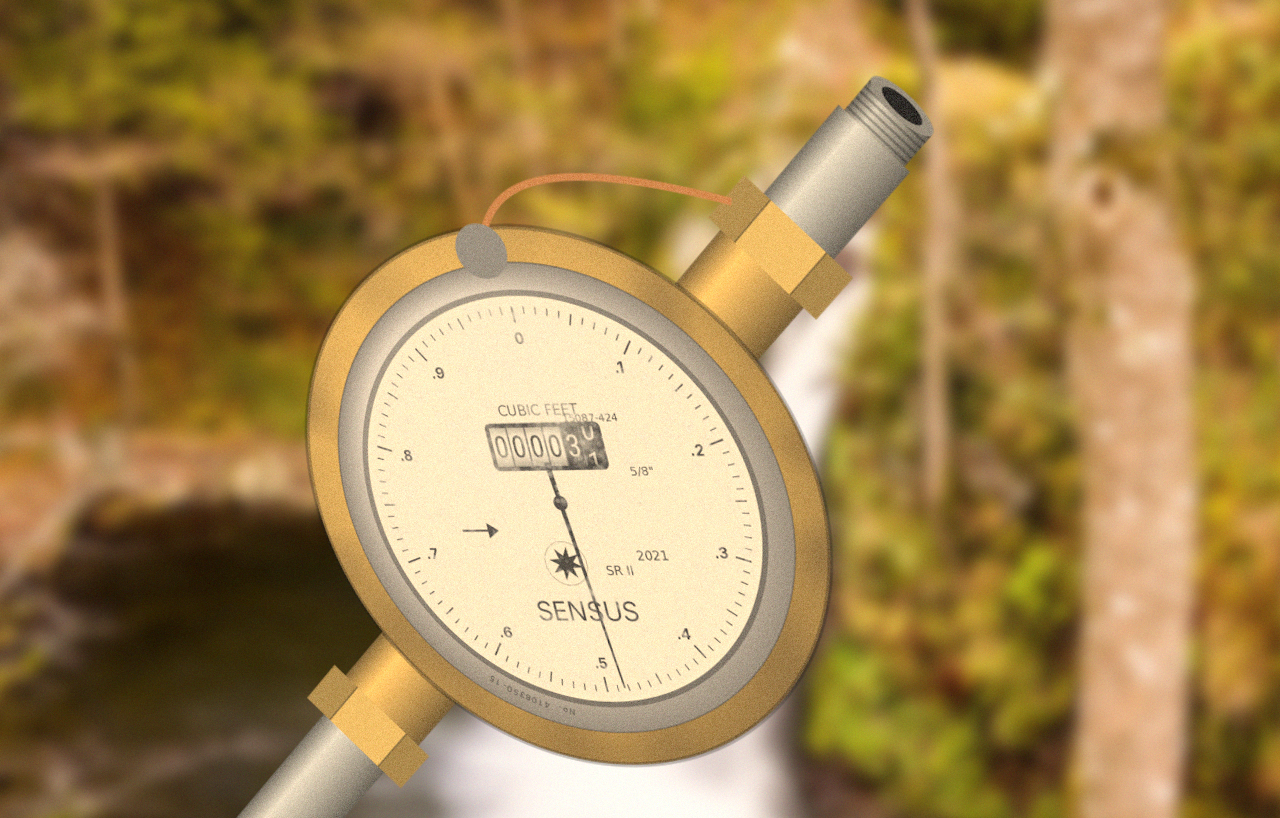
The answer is 30.48 ft³
